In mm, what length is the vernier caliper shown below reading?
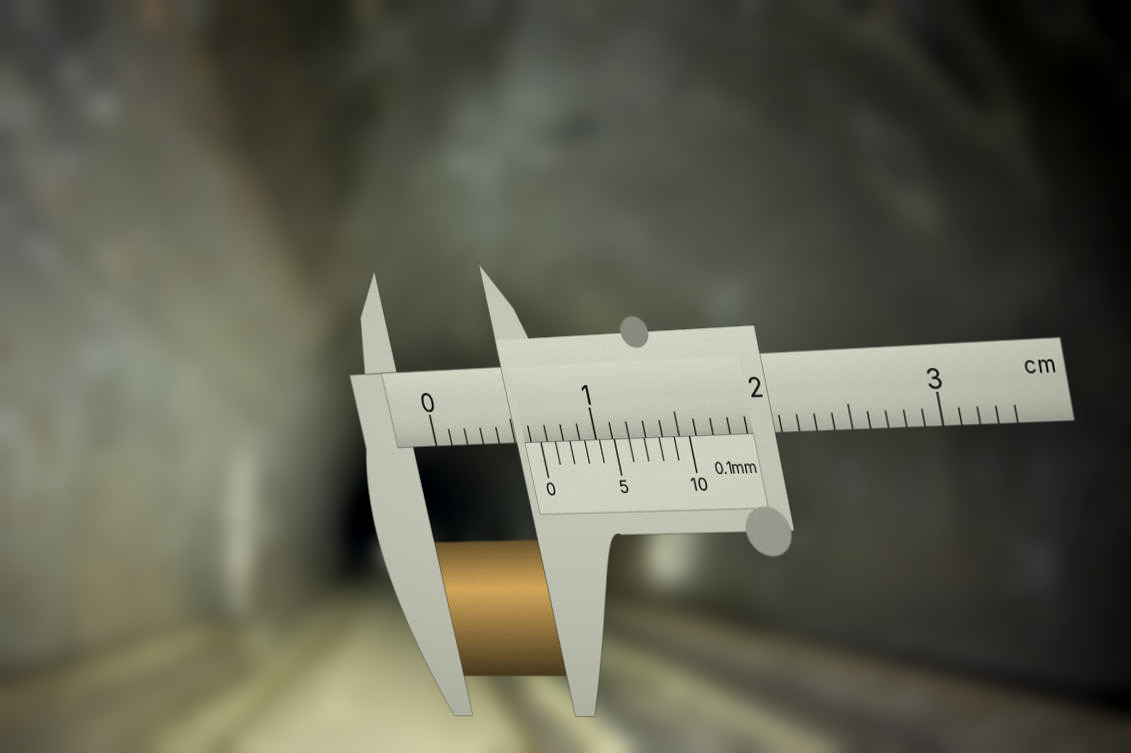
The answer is 6.6 mm
